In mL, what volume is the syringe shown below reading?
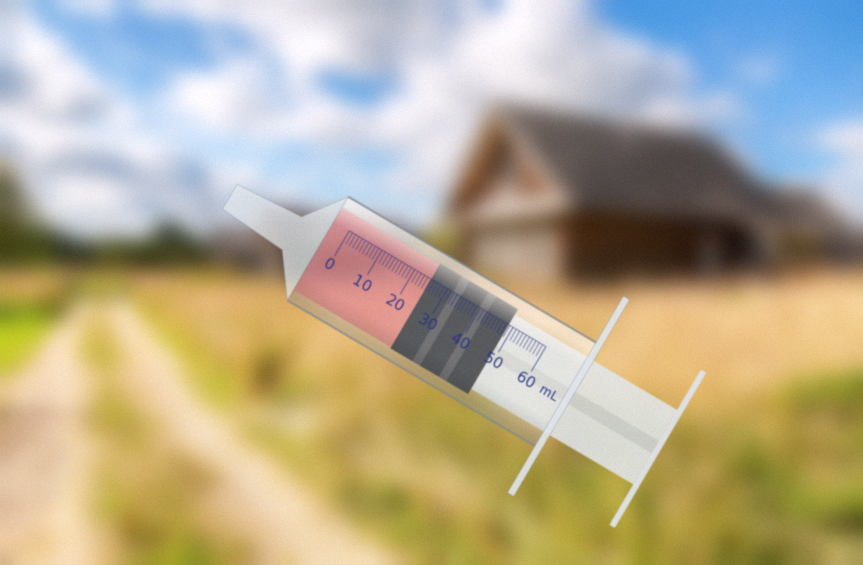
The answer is 25 mL
